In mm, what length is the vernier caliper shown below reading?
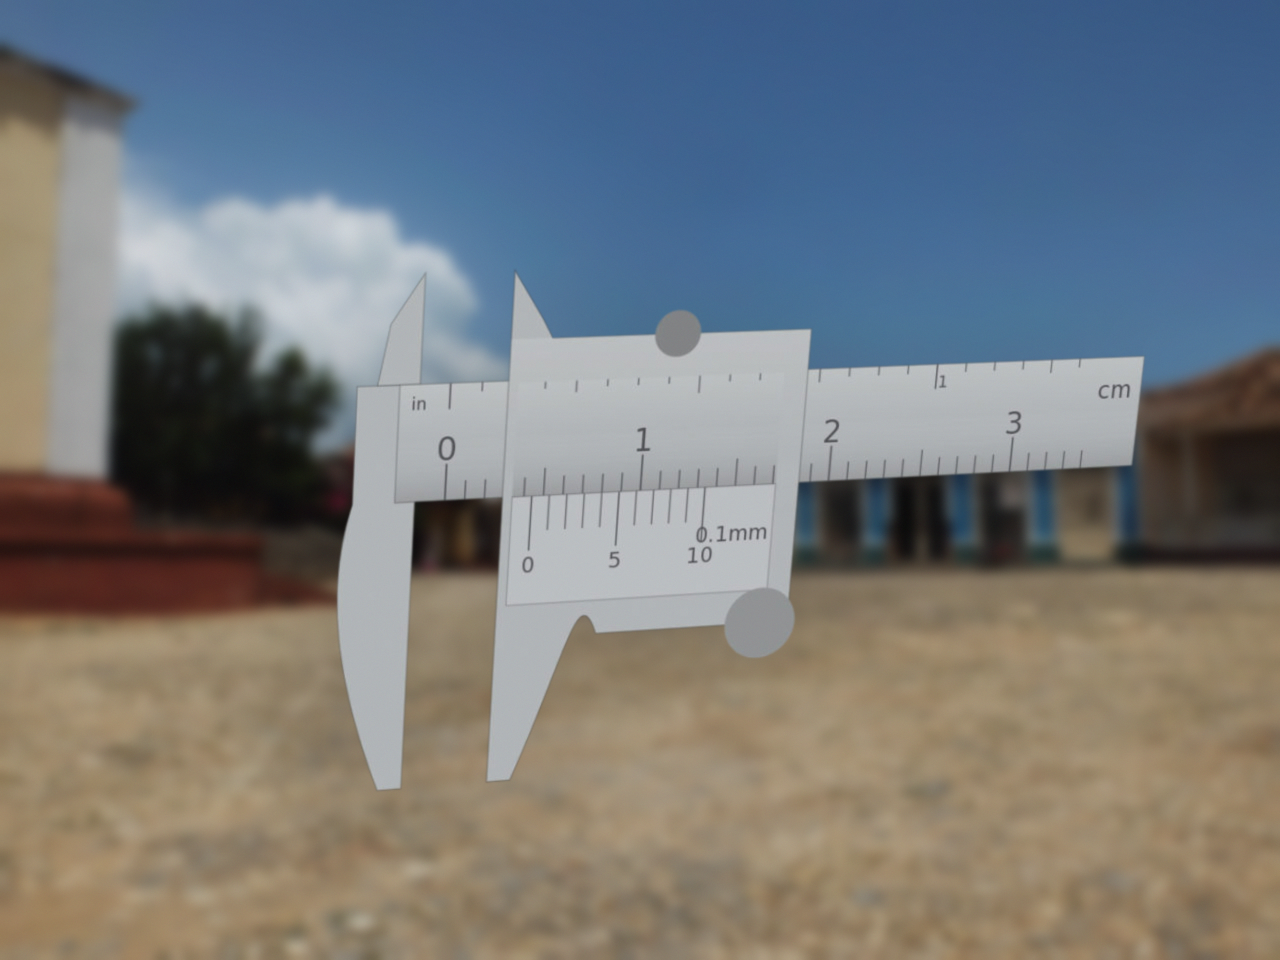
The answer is 4.4 mm
